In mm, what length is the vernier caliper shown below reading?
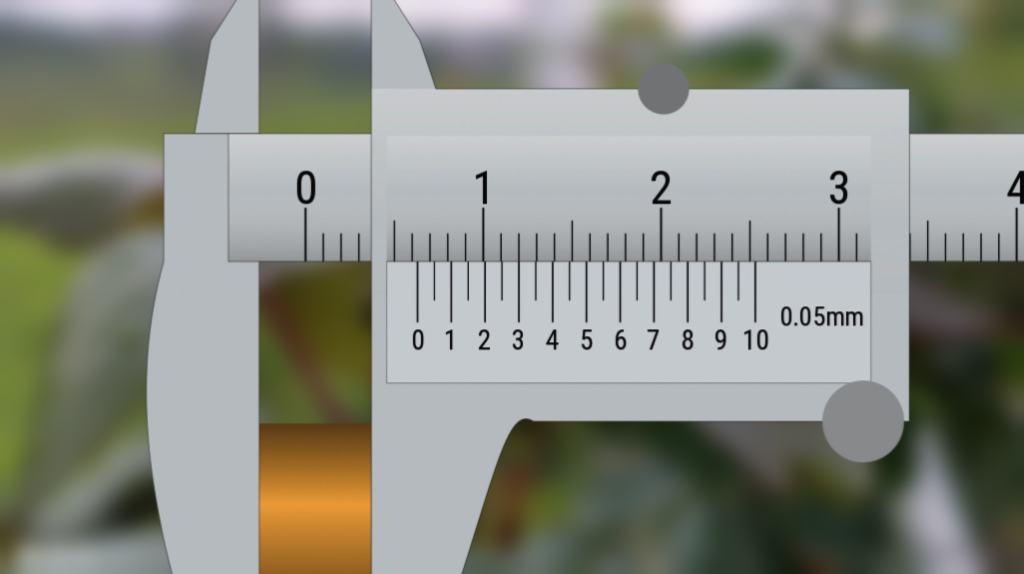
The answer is 6.3 mm
